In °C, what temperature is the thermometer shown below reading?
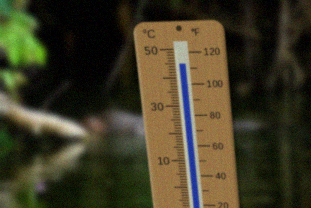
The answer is 45 °C
